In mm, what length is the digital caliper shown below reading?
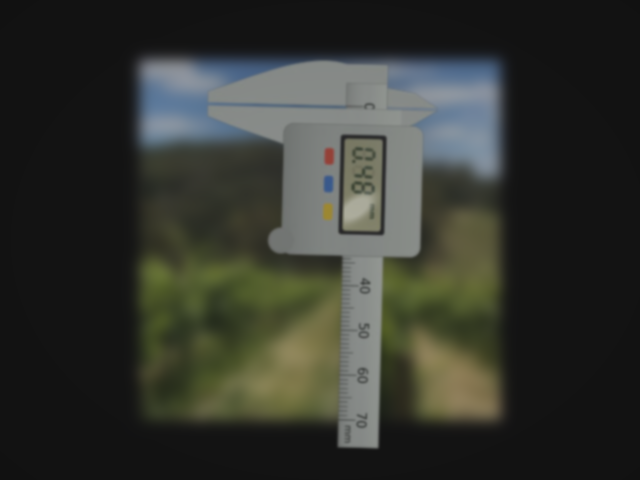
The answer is 0.48 mm
